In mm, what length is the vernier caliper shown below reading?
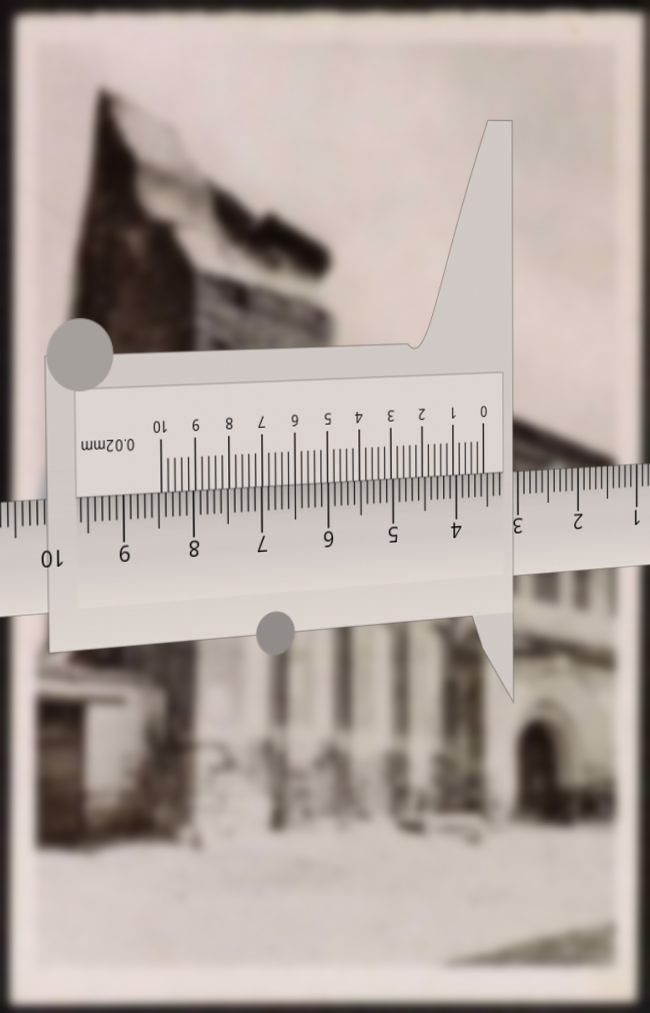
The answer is 35.6 mm
